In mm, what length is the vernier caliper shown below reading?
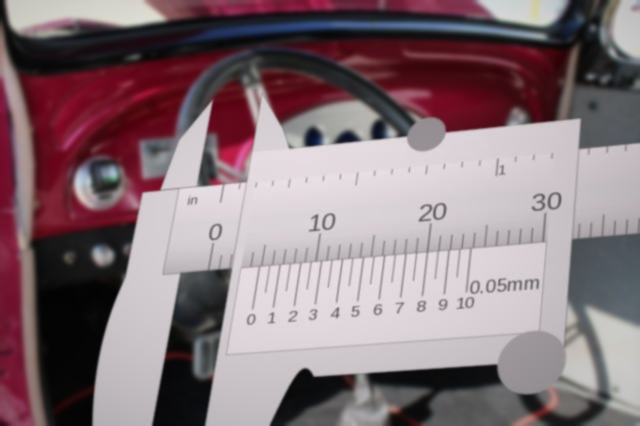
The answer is 4.8 mm
